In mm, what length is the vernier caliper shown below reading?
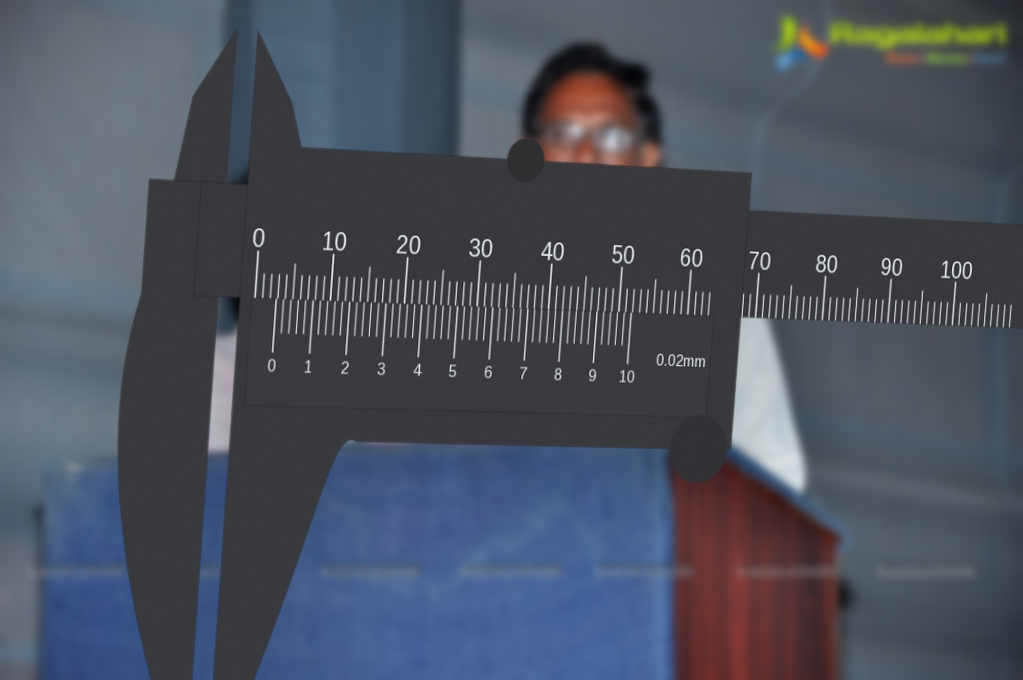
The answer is 2.8 mm
